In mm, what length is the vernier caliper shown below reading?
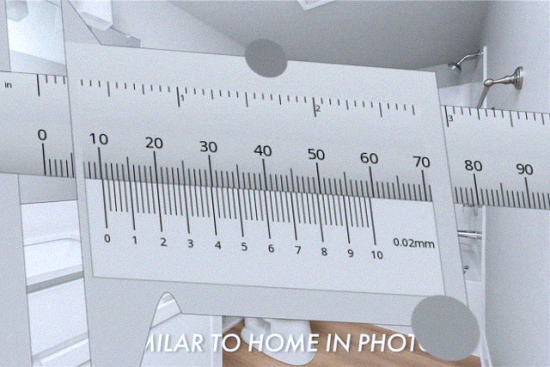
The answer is 10.2 mm
